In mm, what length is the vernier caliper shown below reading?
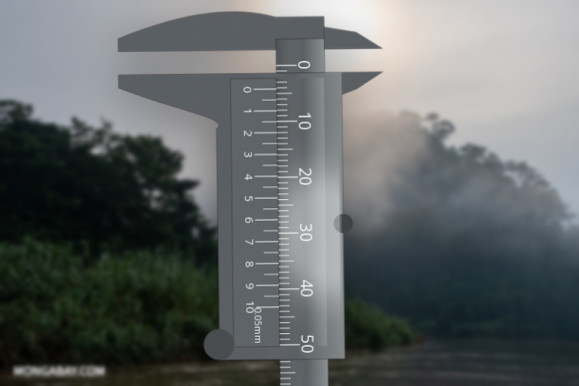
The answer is 4.2 mm
